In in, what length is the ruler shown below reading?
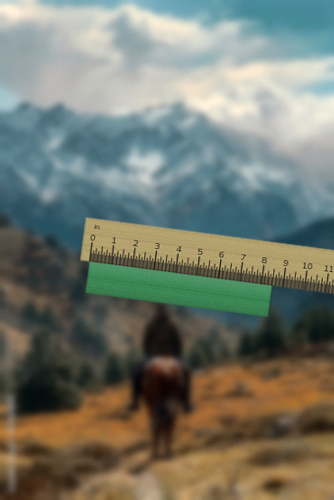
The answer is 8.5 in
